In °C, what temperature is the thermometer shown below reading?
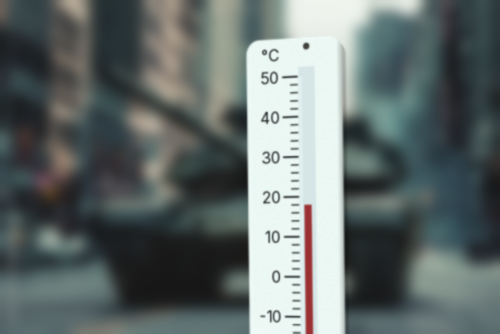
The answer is 18 °C
